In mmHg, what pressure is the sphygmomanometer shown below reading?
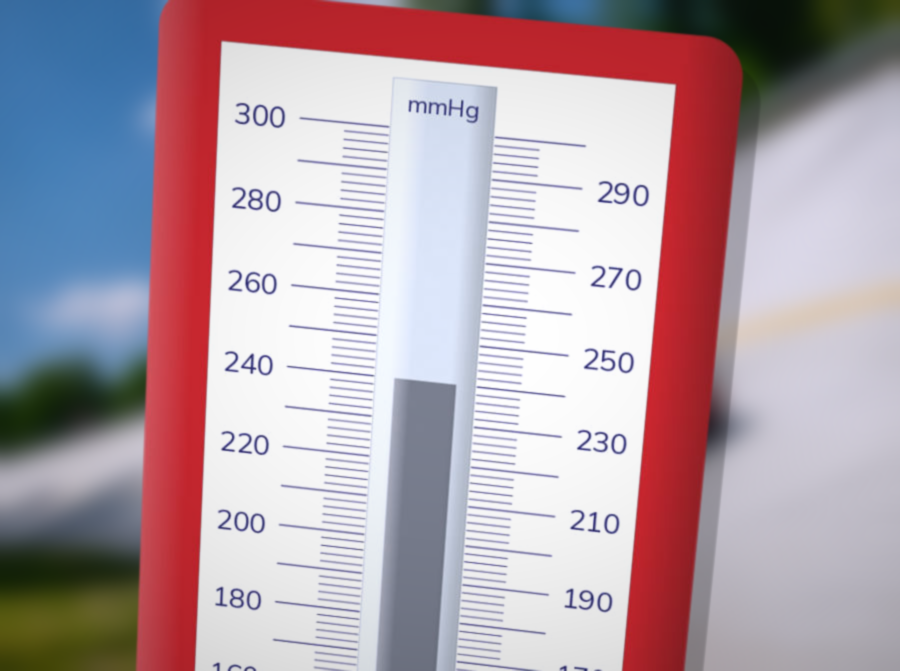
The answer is 240 mmHg
